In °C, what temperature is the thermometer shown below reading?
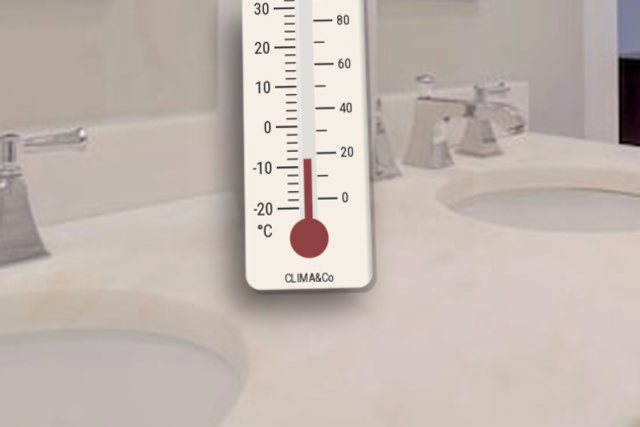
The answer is -8 °C
